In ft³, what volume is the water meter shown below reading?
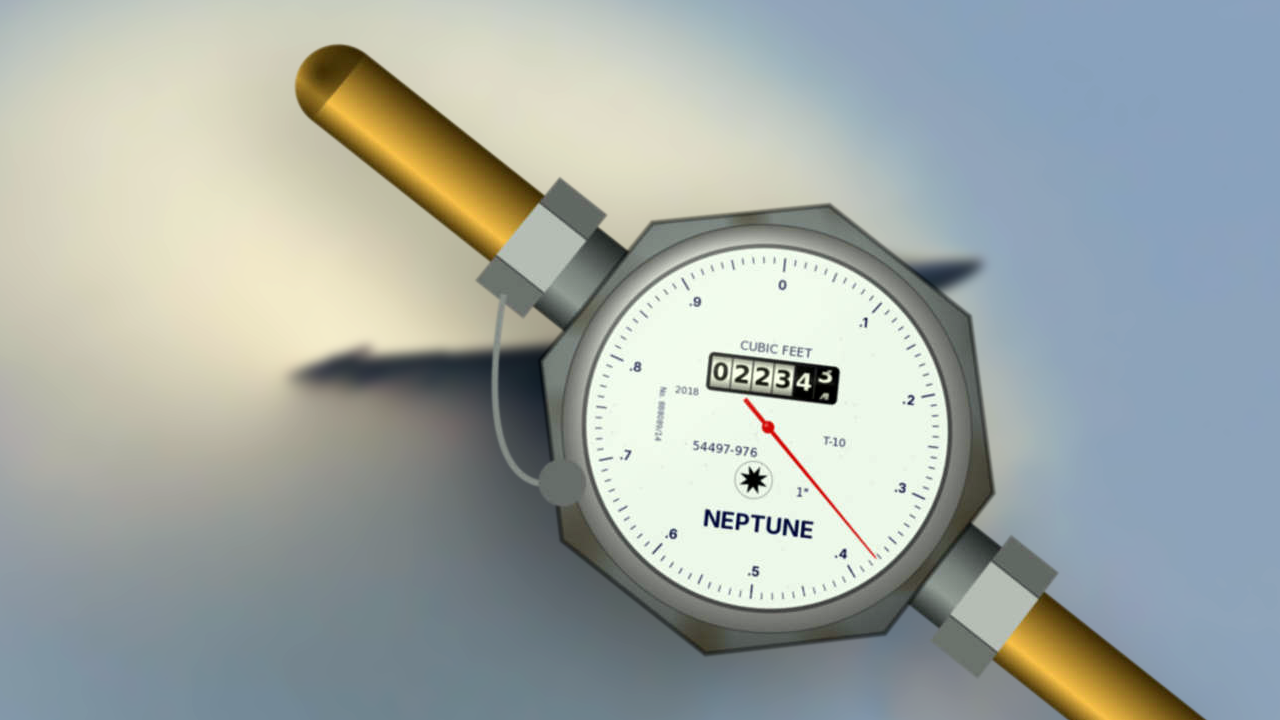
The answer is 22343.37 ft³
